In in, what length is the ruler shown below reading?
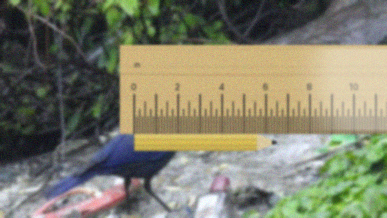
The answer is 6.5 in
